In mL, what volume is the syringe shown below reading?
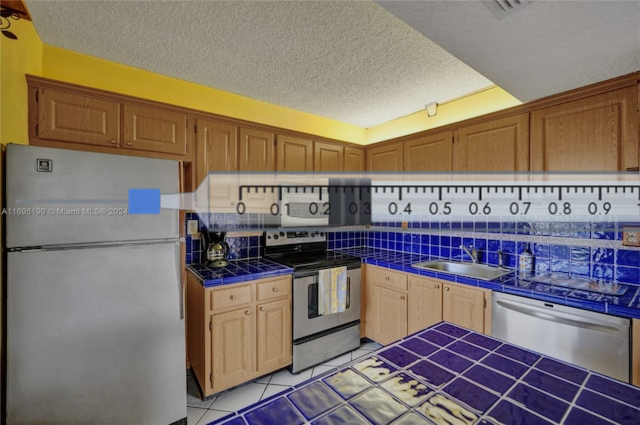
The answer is 0.22 mL
